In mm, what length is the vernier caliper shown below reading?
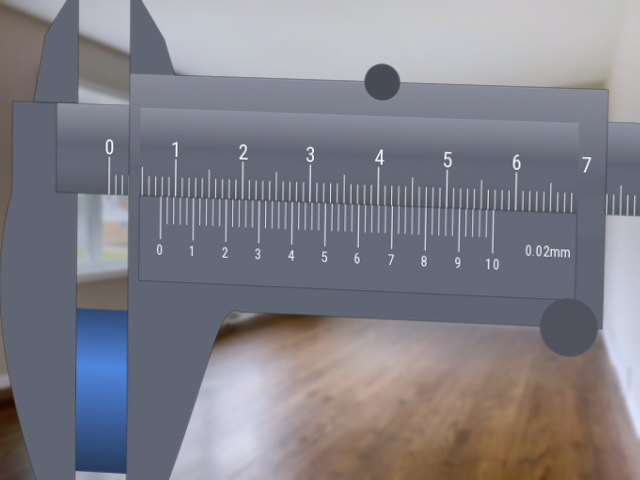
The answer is 7.8 mm
